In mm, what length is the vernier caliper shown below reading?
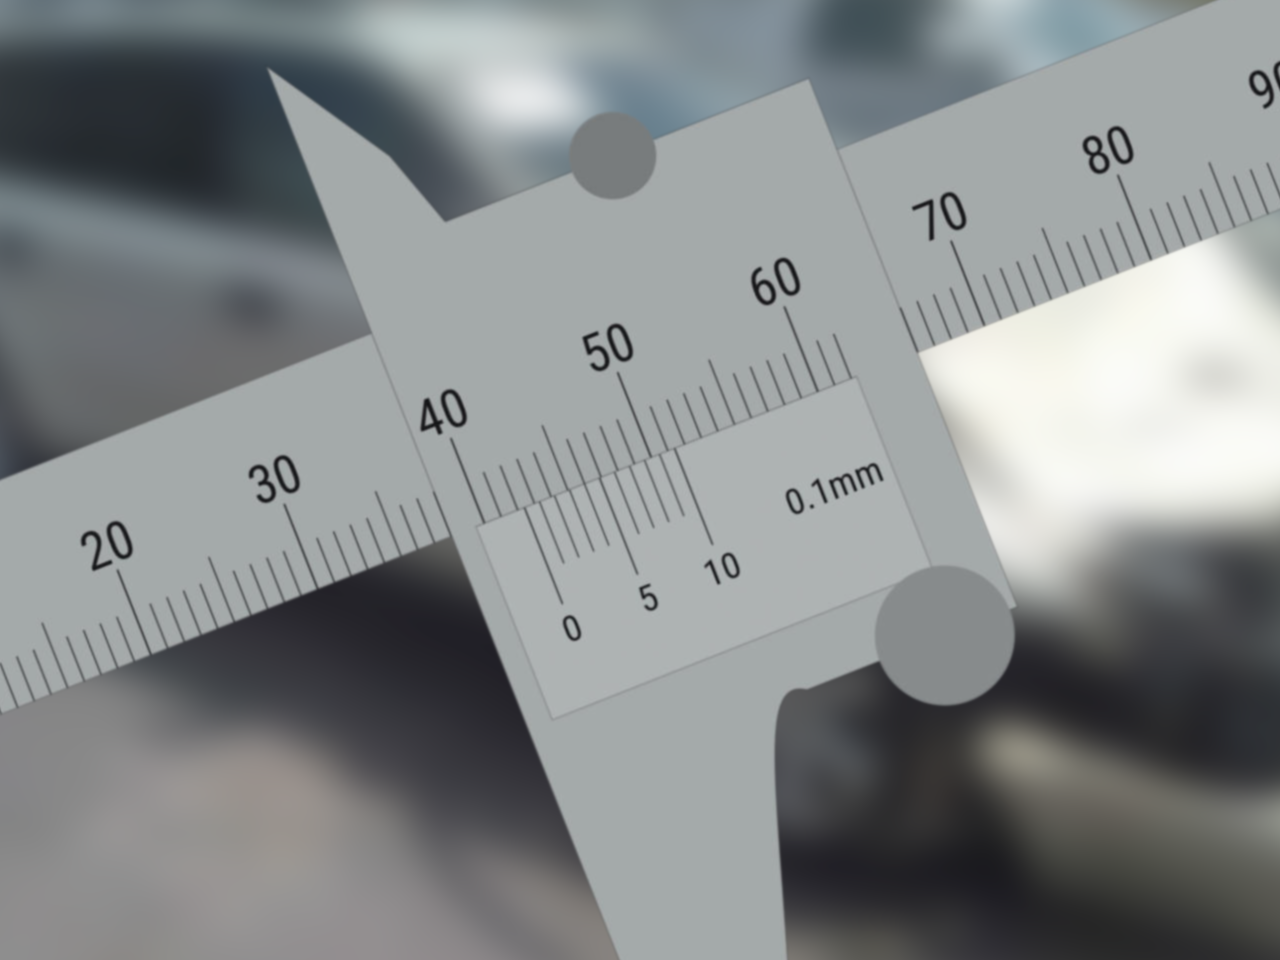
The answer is 42.4 mm
